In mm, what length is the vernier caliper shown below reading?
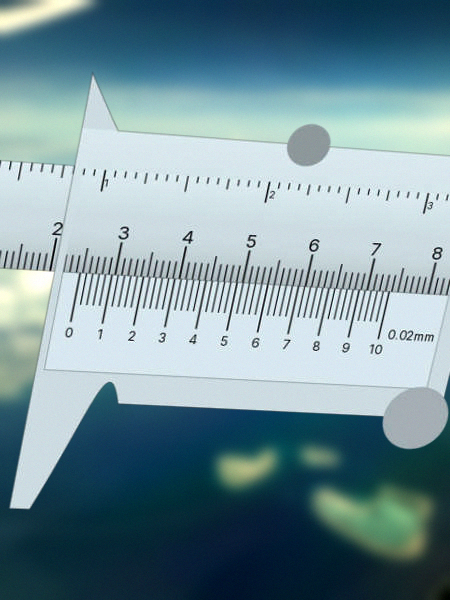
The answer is 24.6 mm
